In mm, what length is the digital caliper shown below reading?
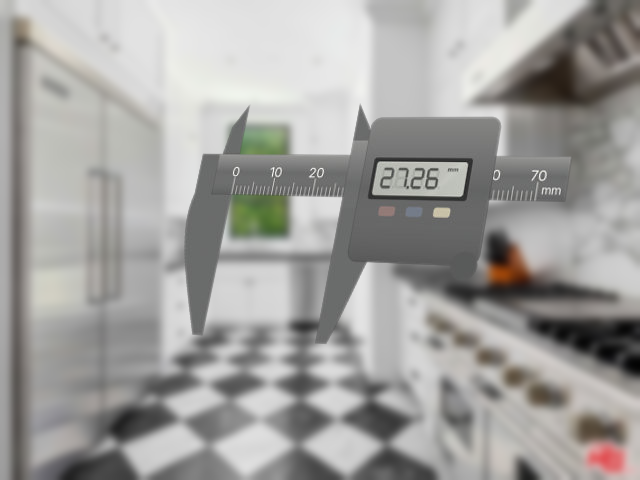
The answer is 27.26 mm
